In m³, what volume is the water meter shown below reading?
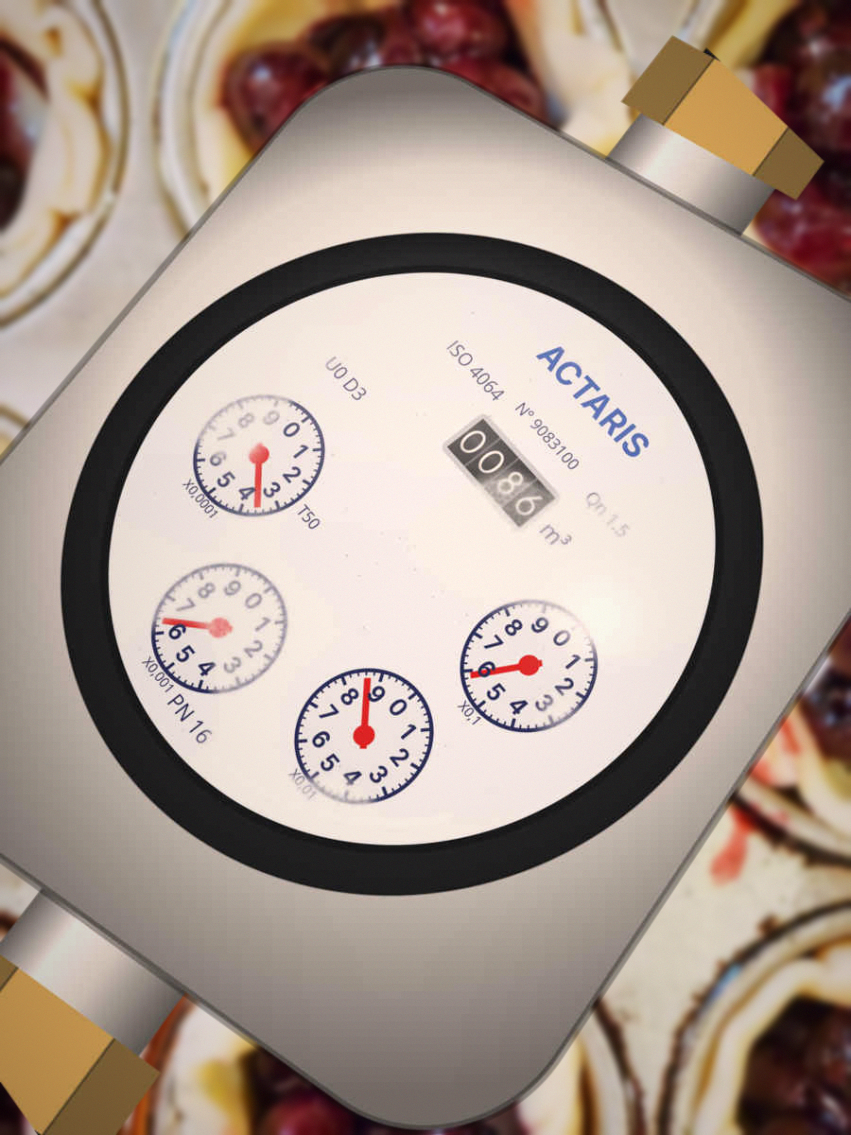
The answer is 86.5863 m³
